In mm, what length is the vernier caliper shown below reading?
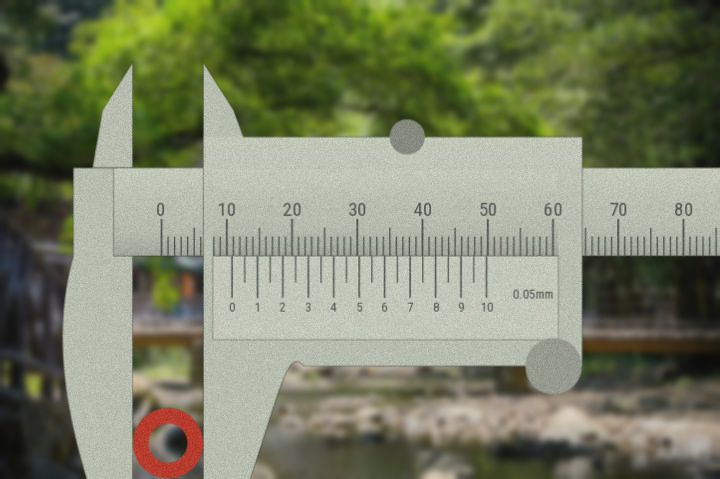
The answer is 10.8 mm
